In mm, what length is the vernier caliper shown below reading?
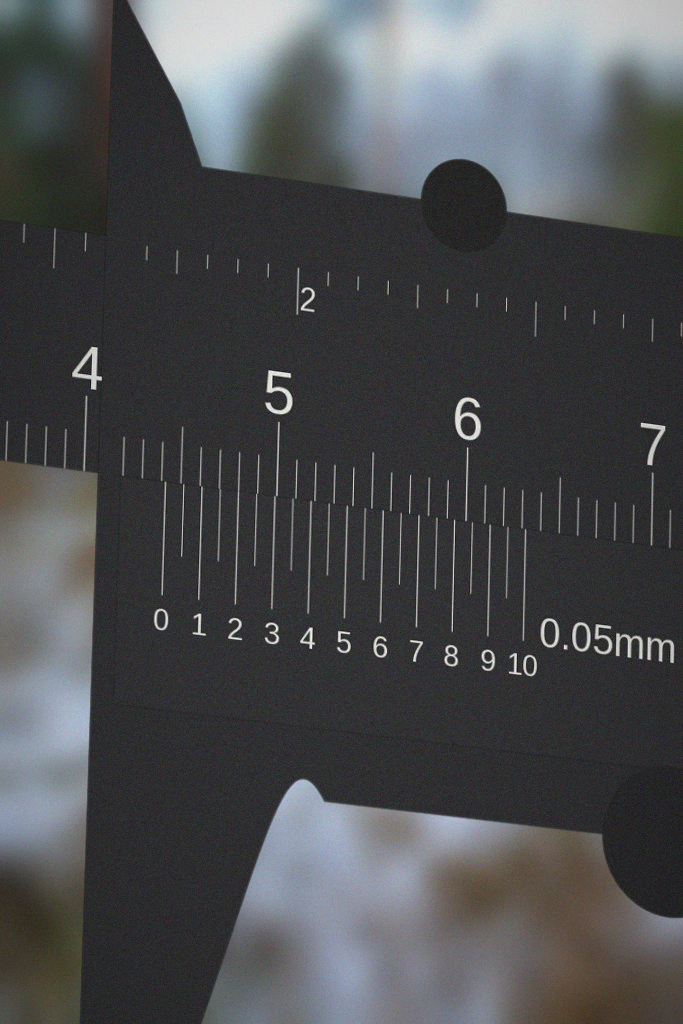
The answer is 44.2 mm
